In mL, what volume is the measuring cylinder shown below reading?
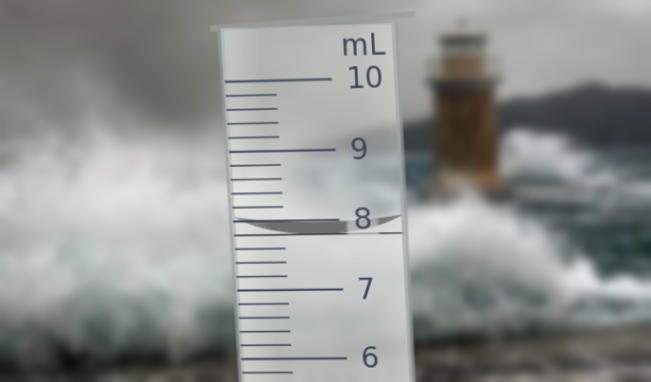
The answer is 7.8 mL
